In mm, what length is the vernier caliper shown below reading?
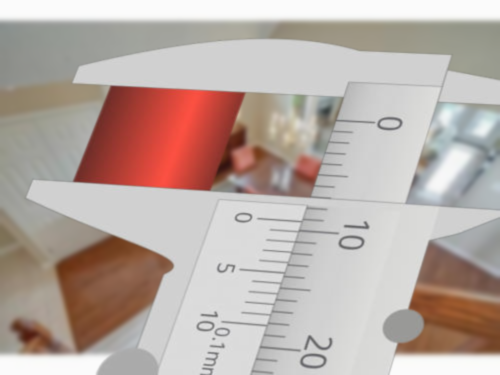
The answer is 9.2 mm
